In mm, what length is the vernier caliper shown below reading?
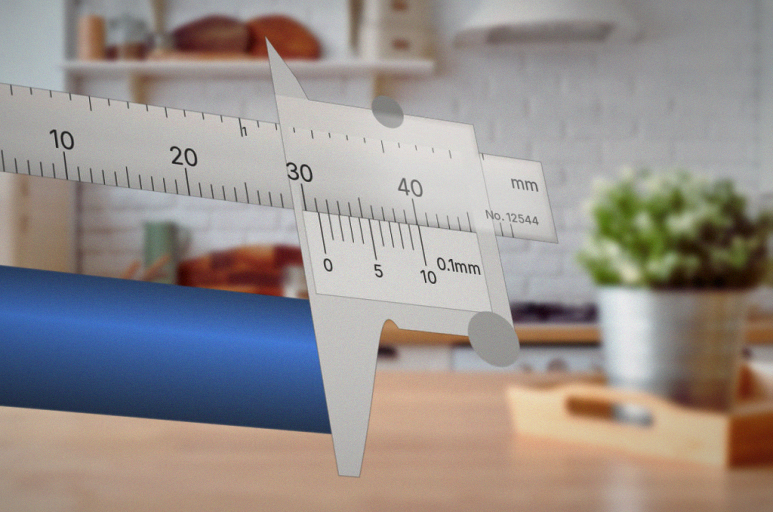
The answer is 31.1 mm
